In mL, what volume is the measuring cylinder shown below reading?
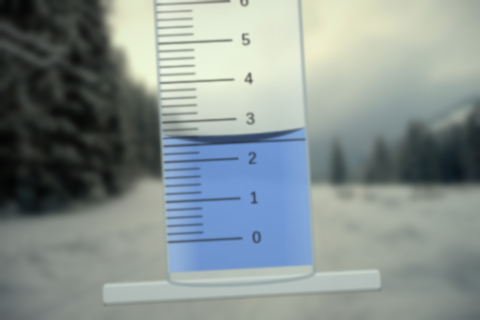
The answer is 2.4 mL
